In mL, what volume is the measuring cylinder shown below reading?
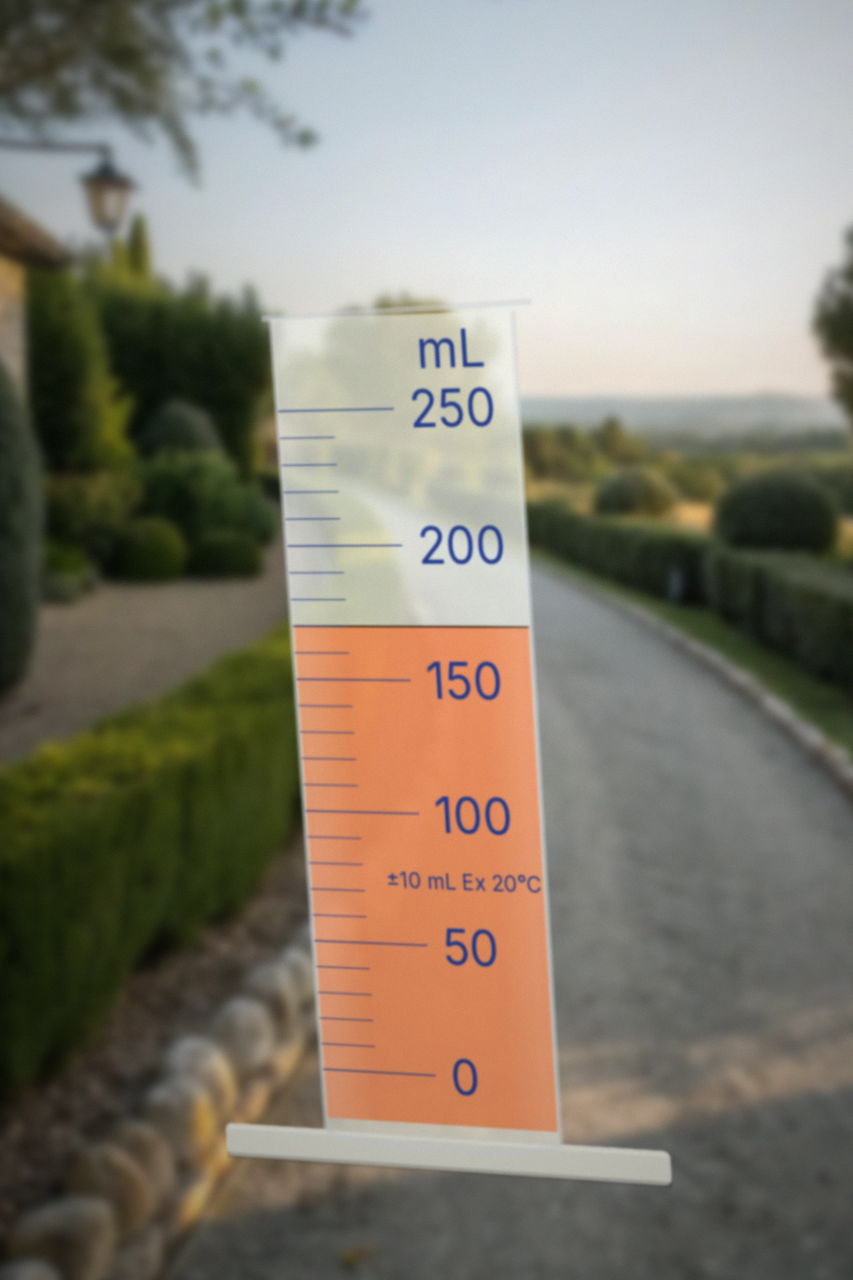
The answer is 170 mL
